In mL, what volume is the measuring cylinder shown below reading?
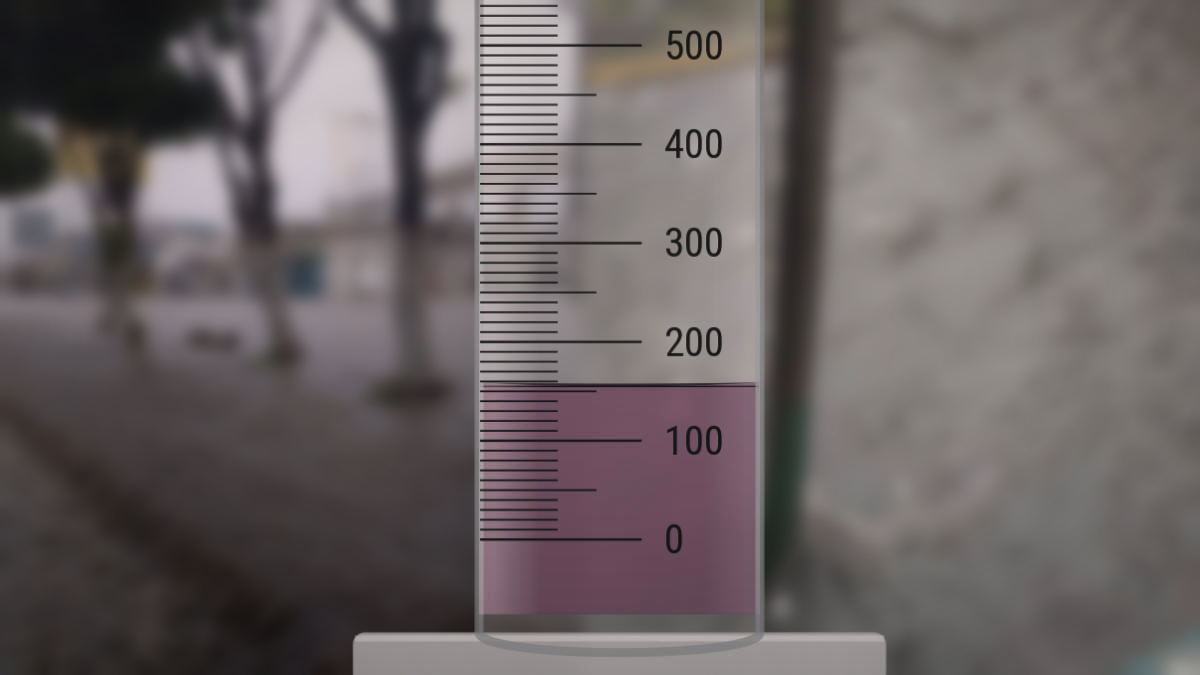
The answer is 155 mL
